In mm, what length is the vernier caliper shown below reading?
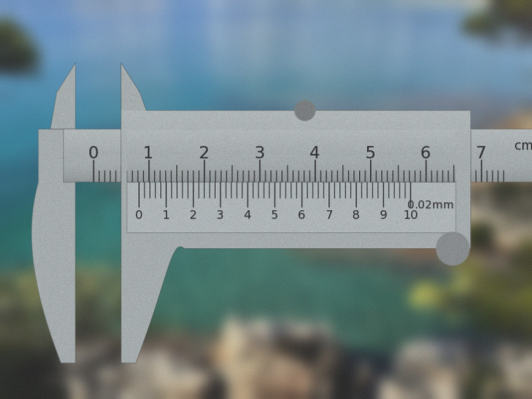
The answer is 8.2 mm
